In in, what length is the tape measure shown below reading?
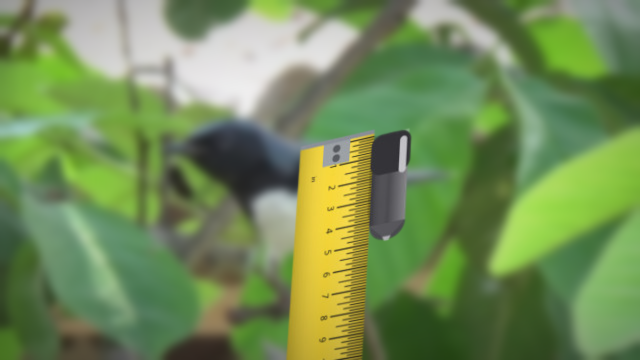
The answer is 5 in
